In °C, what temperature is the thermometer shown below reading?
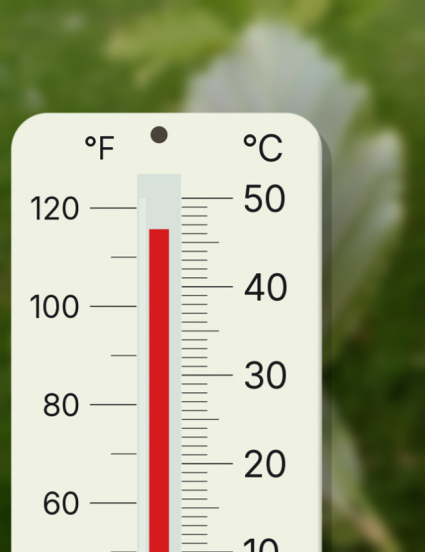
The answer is 46.5 °C
